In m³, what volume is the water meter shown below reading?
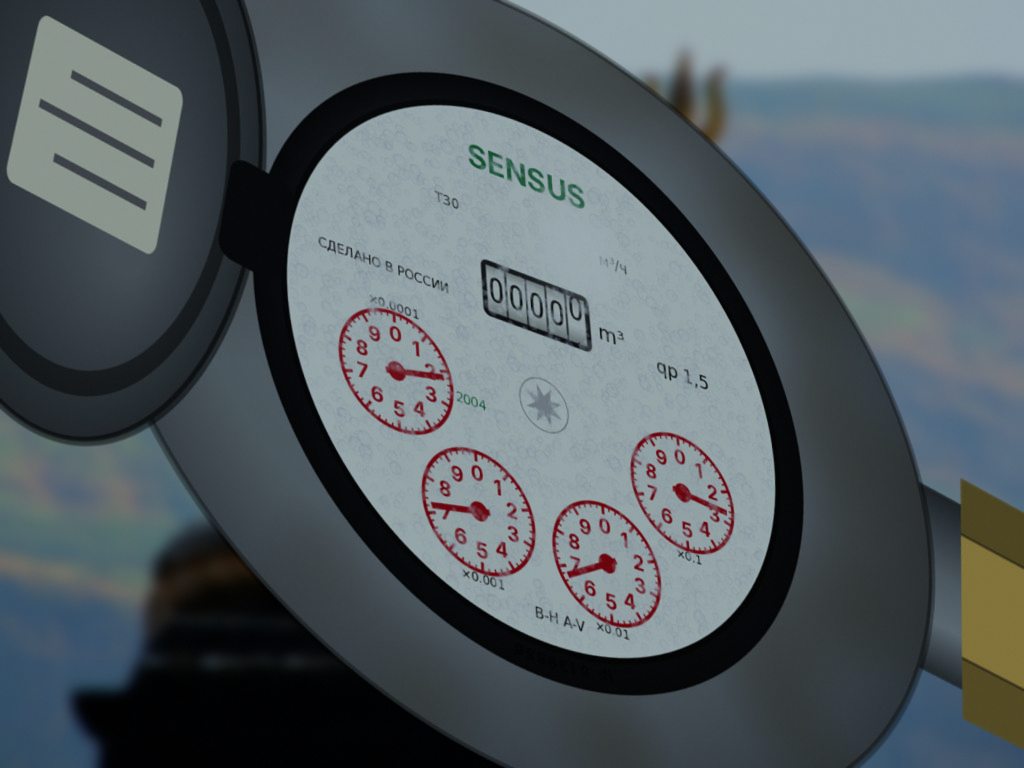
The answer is 0.2672 m³
